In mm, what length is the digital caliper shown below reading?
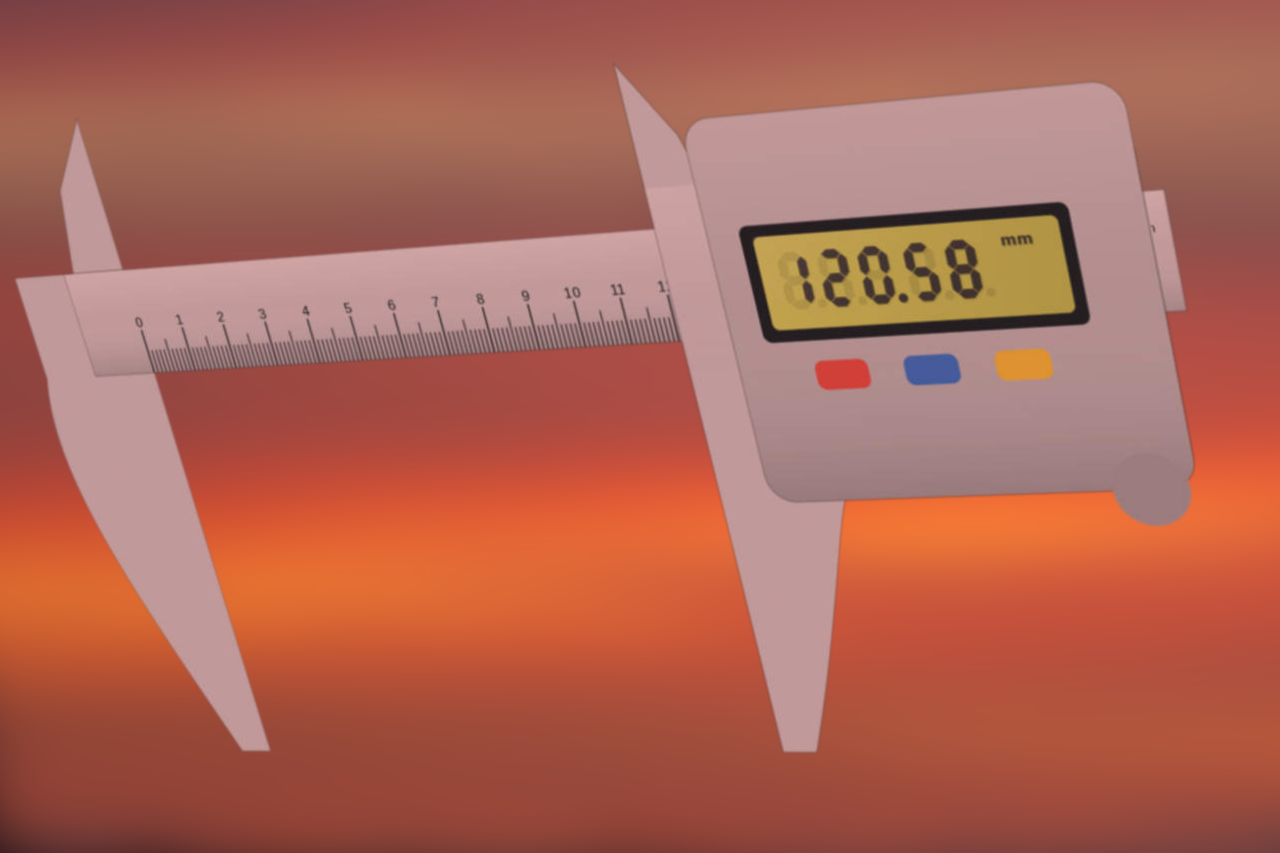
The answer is 120.58 mm
